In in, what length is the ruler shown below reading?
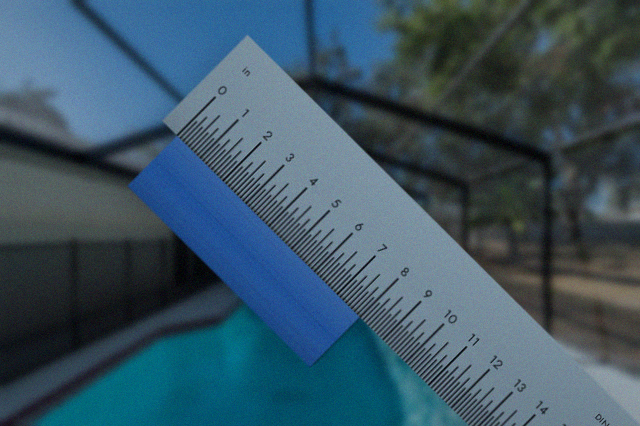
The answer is 8 in
